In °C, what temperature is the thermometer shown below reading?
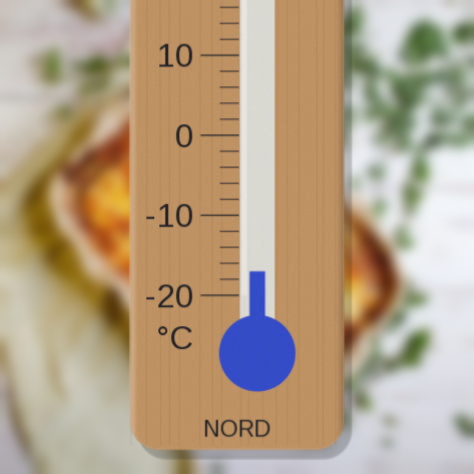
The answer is -17 °C
